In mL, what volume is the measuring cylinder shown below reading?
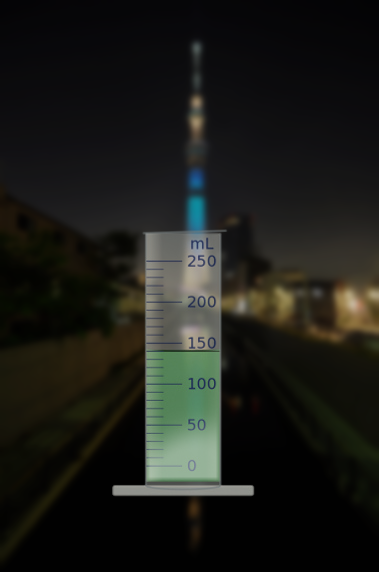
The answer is 140 mL
